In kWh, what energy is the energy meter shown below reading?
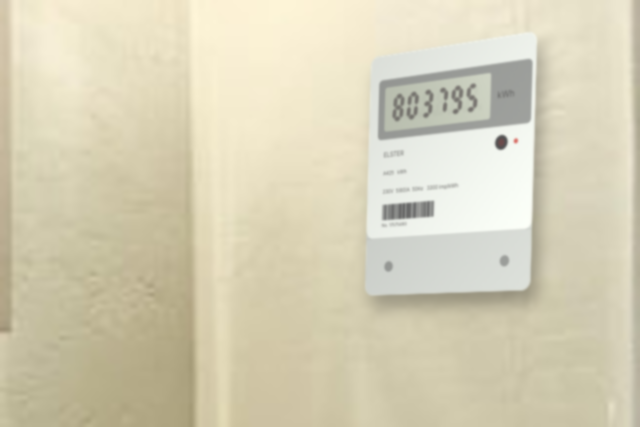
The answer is 803795 kWh
